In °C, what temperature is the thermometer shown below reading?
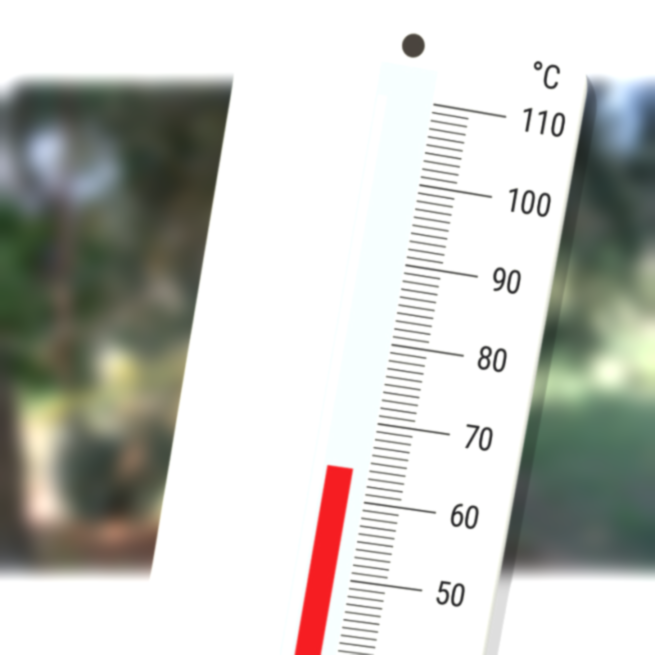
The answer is 64 °C
